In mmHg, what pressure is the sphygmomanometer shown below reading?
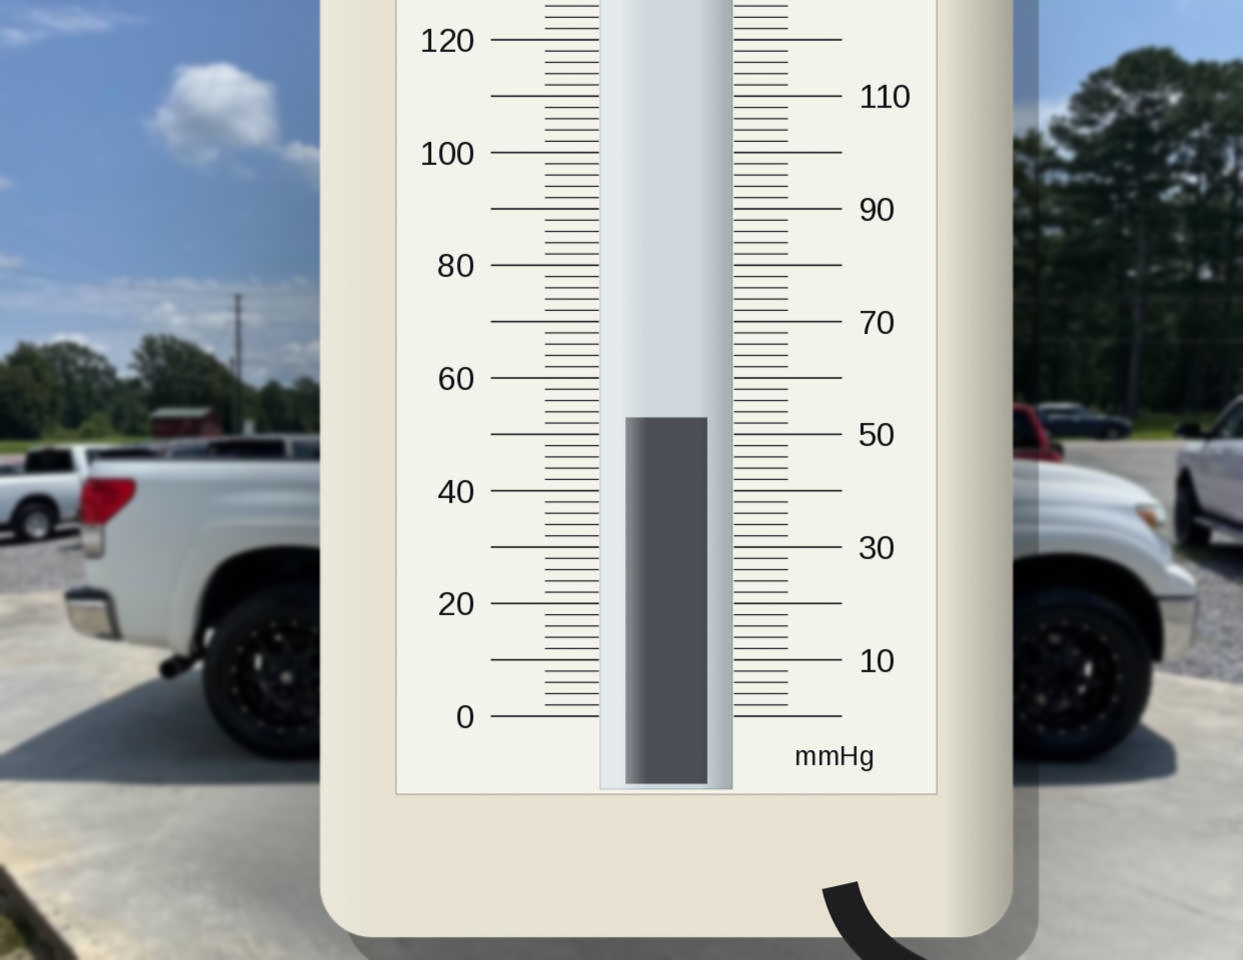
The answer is 53 mmHg
